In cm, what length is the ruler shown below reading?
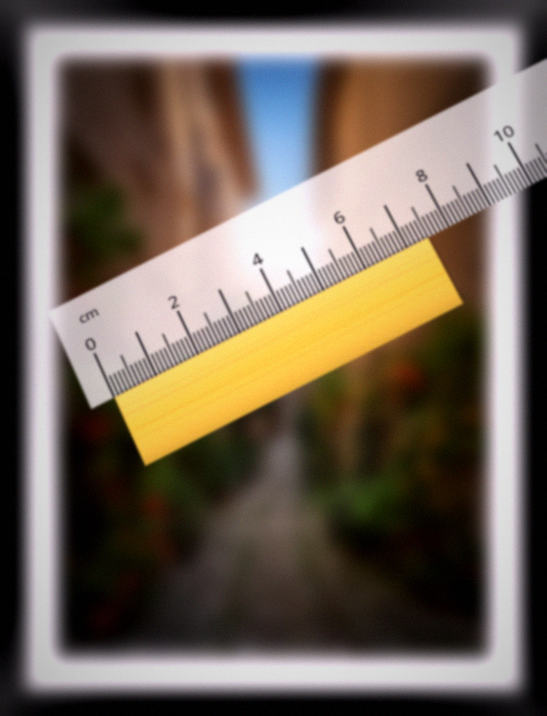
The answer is 7.5 cm
